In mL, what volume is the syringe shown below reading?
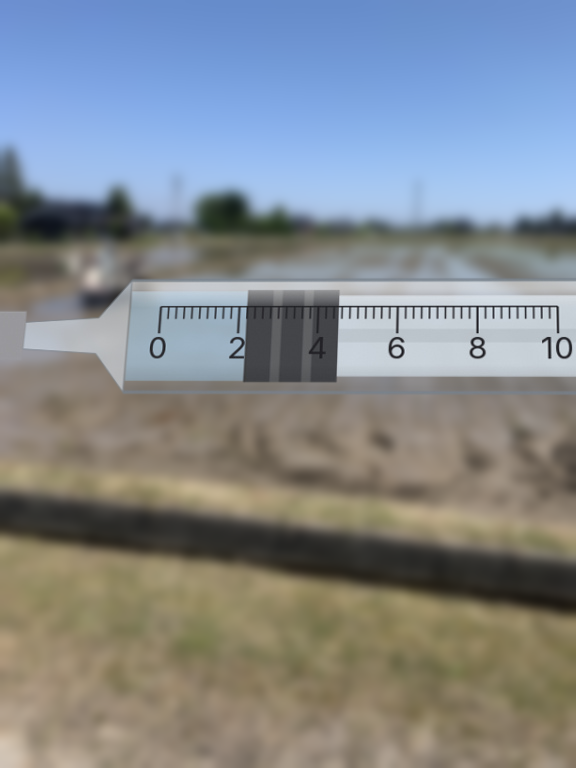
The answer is 2.2 mL
